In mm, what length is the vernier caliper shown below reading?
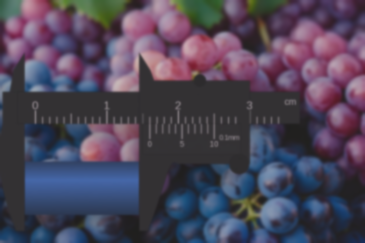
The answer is 16.0 mm
